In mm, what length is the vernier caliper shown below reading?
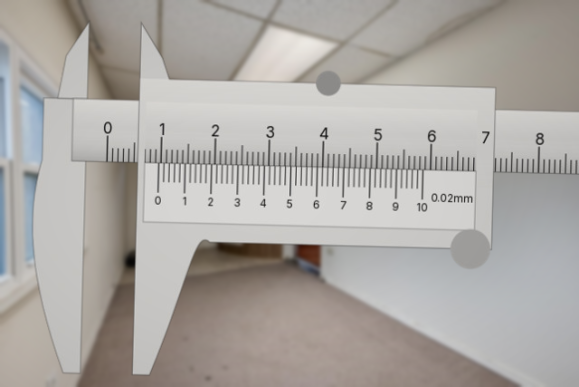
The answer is 9.6 mm
